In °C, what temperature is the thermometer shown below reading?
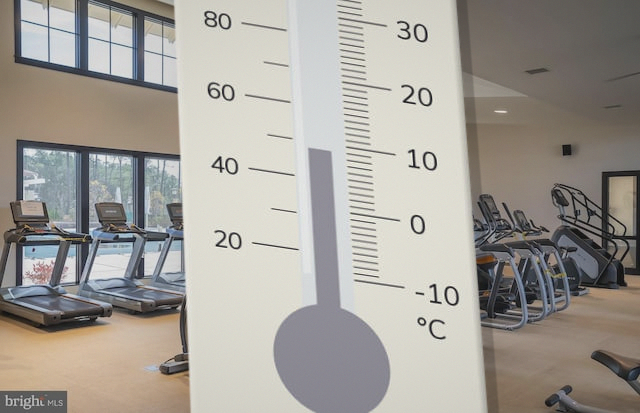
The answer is 9 °C
